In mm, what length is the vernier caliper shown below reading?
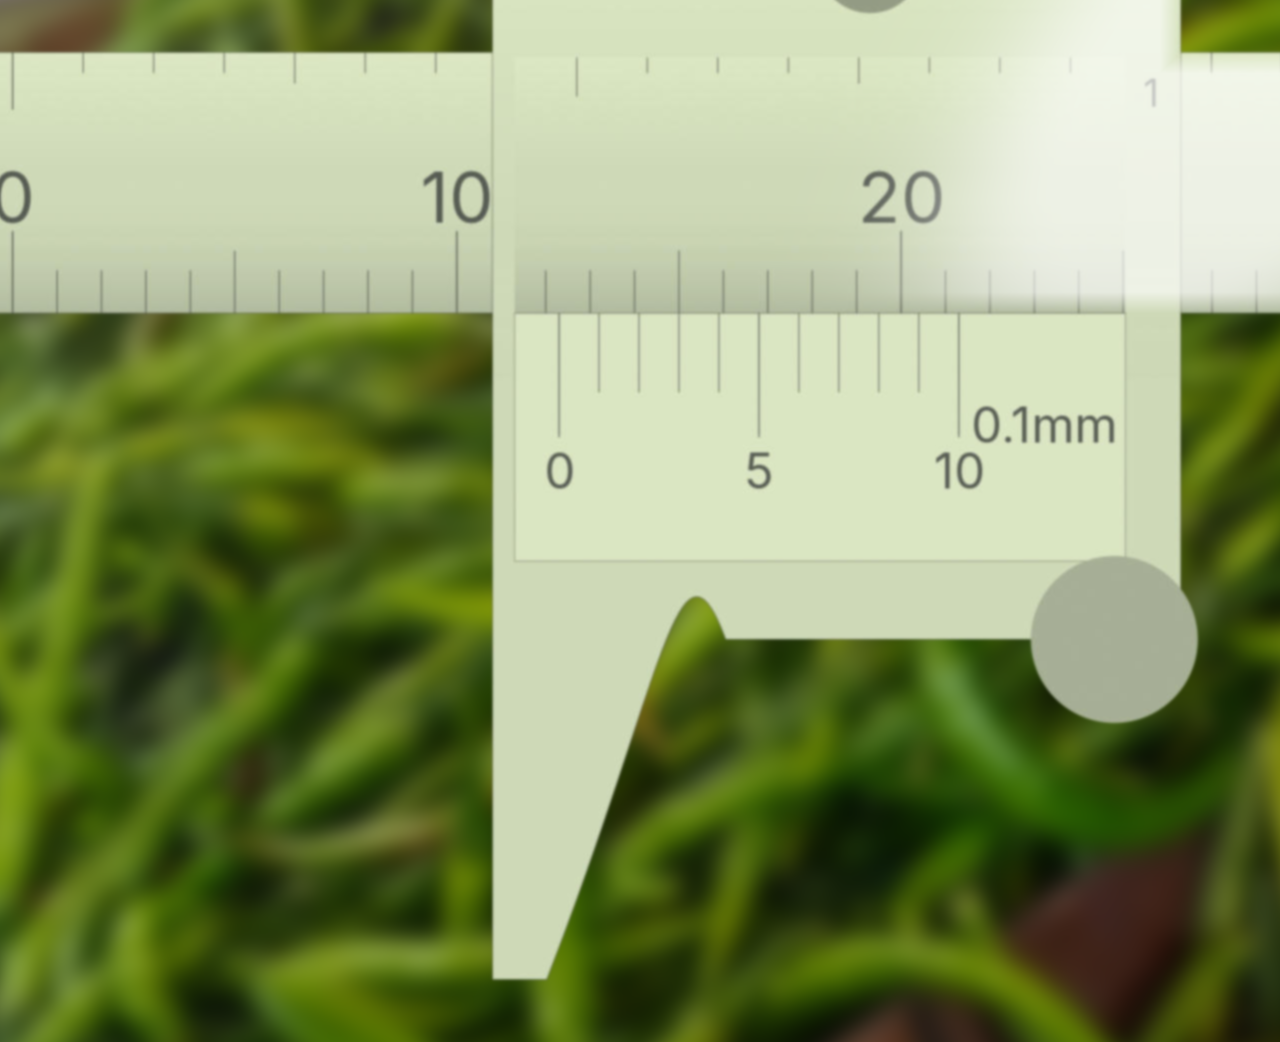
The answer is 12.3 mm
